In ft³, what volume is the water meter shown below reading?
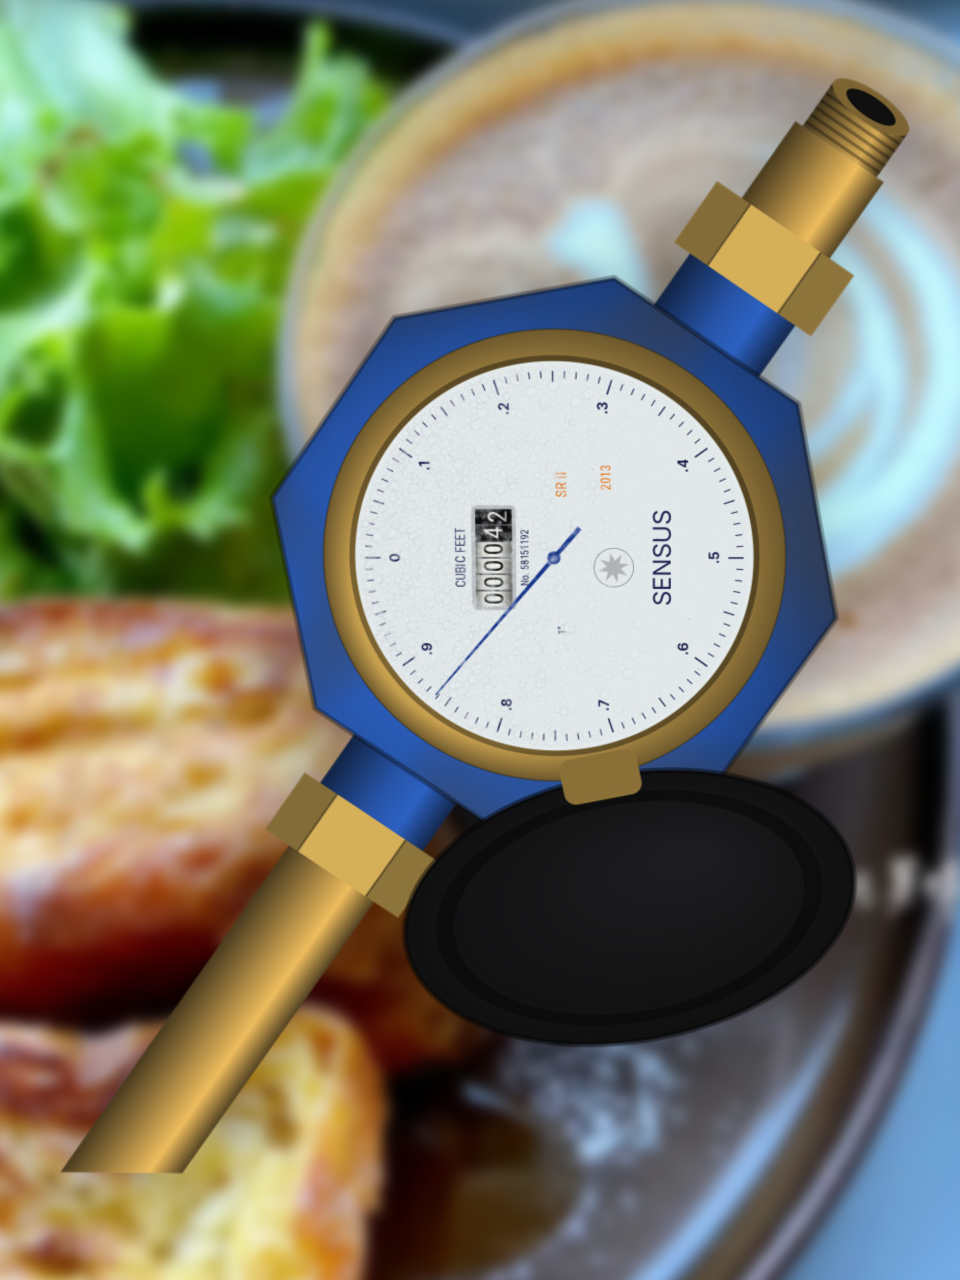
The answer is 41.86 ft³
